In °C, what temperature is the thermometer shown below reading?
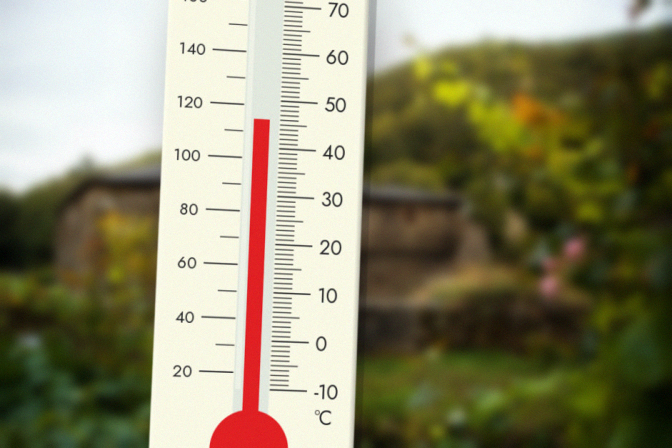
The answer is 46 °C
